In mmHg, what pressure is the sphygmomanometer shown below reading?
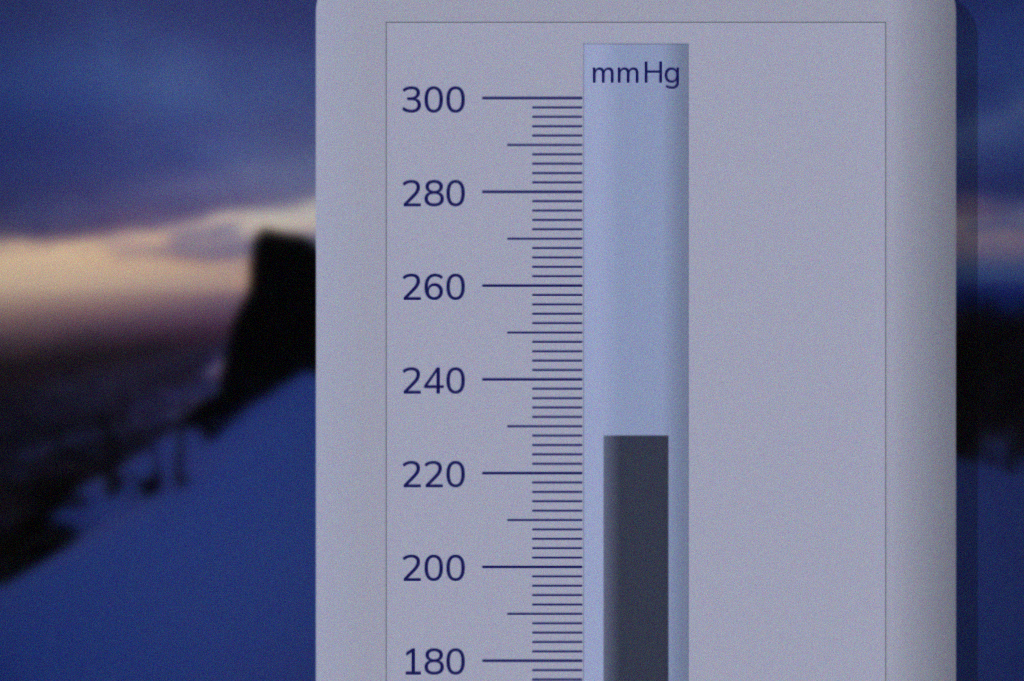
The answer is 228 mmHg
